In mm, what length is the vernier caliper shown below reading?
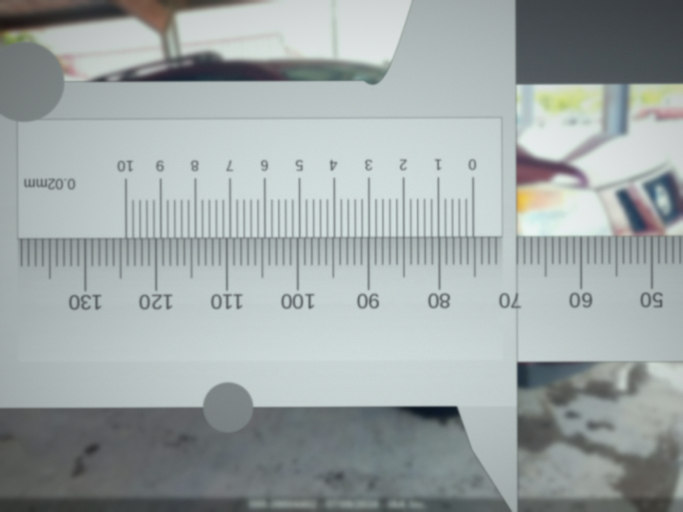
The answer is 75.2 mm
